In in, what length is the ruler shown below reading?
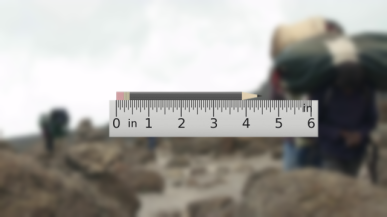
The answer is 4.5 in
